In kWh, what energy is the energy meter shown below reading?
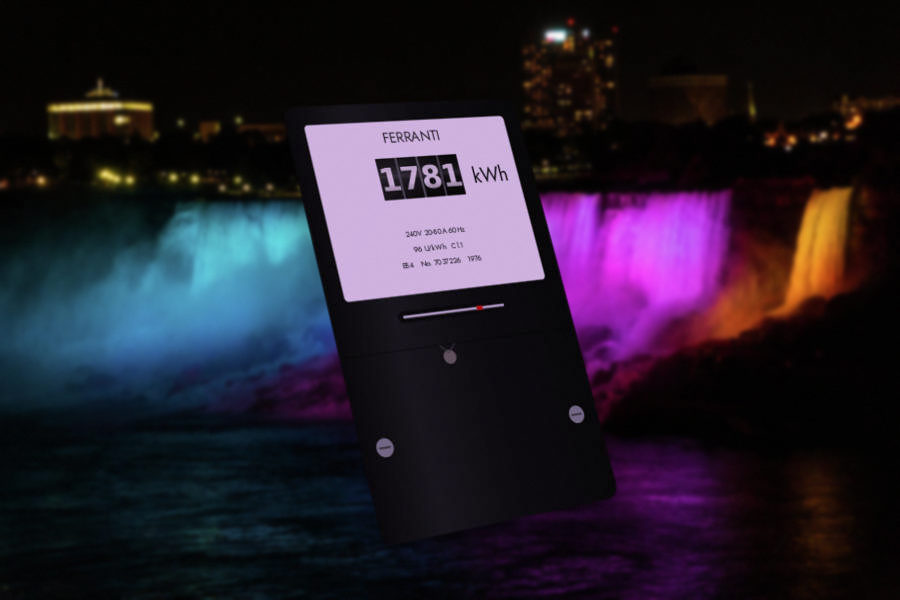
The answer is 1781 kWh
